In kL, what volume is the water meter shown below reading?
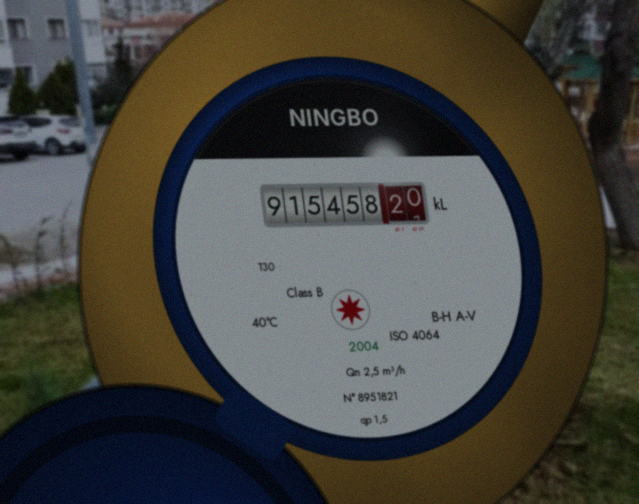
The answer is 915458.20 kL
